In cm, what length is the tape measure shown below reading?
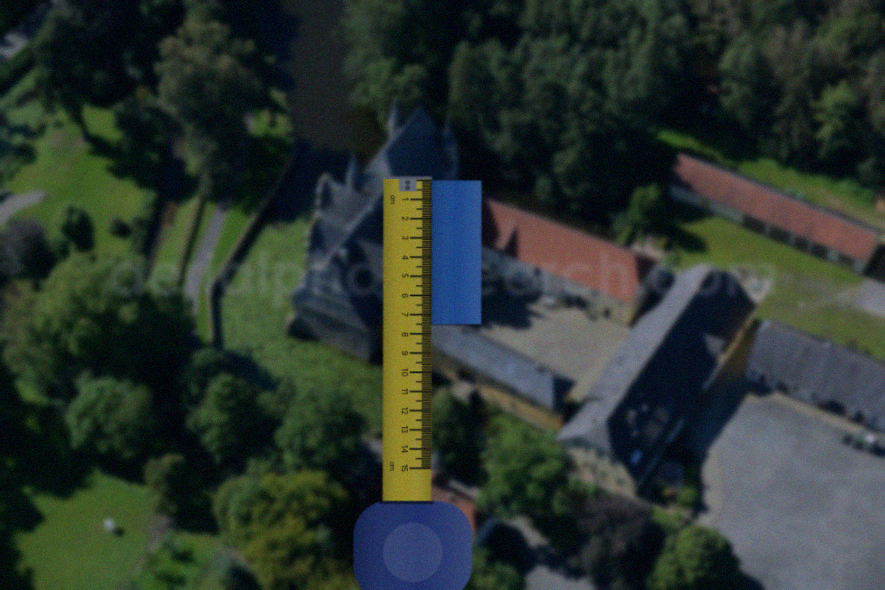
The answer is 7.5 cm
